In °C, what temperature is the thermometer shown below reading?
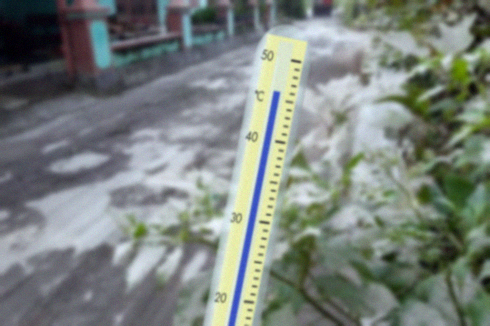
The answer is 46 °C
